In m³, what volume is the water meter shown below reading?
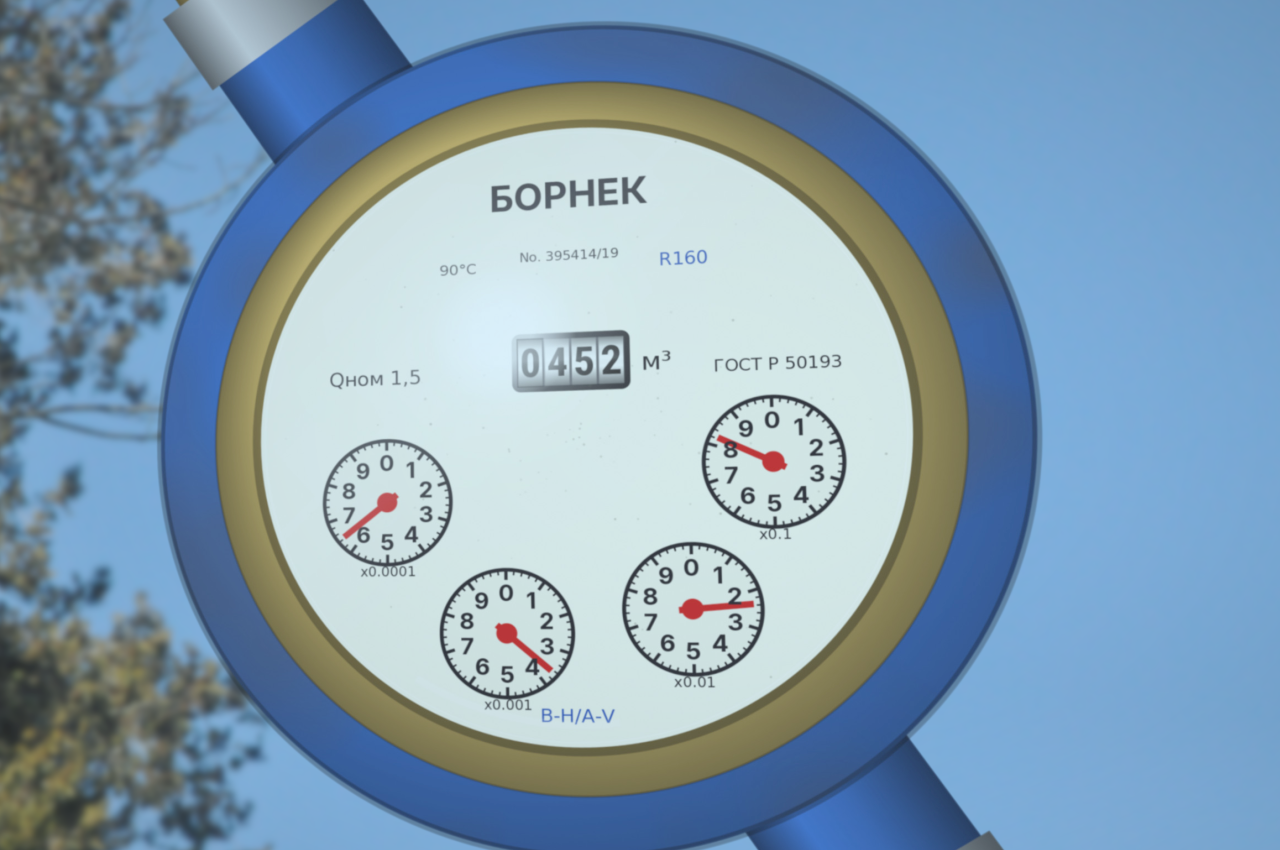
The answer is 452.8236 m³
